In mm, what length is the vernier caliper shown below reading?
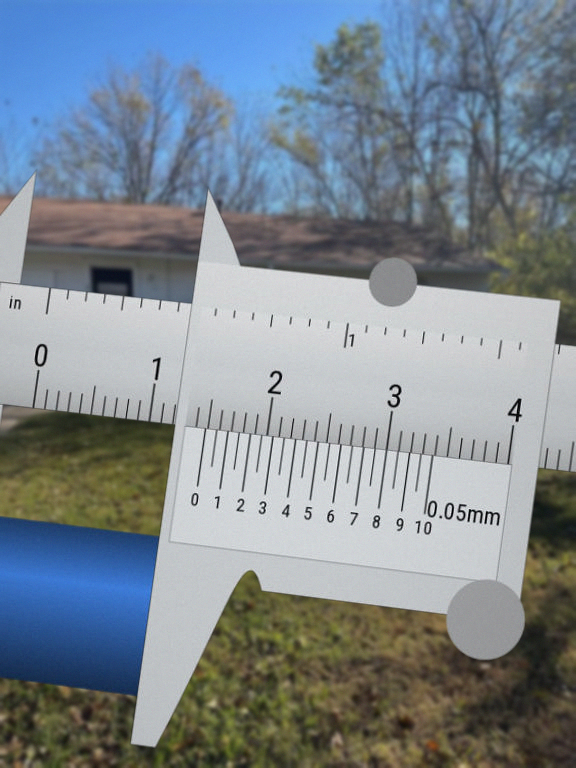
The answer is 14.8 mm
